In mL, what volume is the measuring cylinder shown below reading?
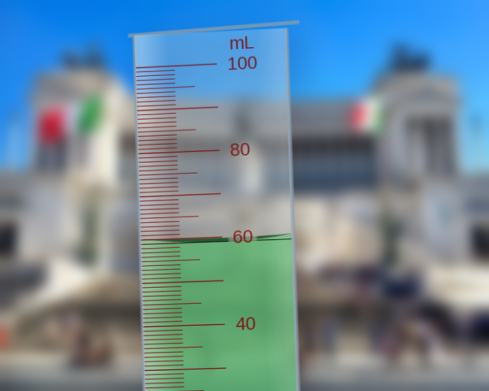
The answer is 59 mL
